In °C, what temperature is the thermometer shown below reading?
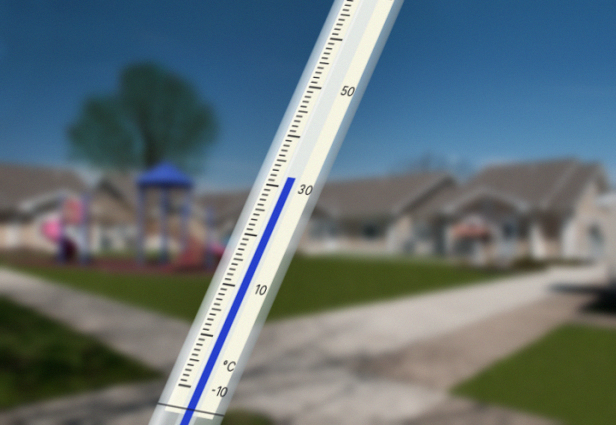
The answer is 32 °C
